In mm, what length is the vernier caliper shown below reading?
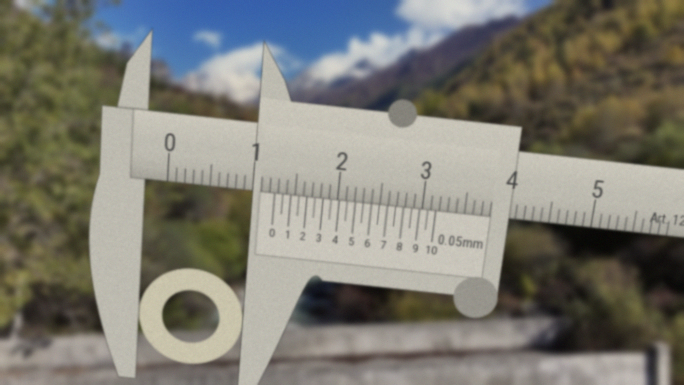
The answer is 12.6 mm
